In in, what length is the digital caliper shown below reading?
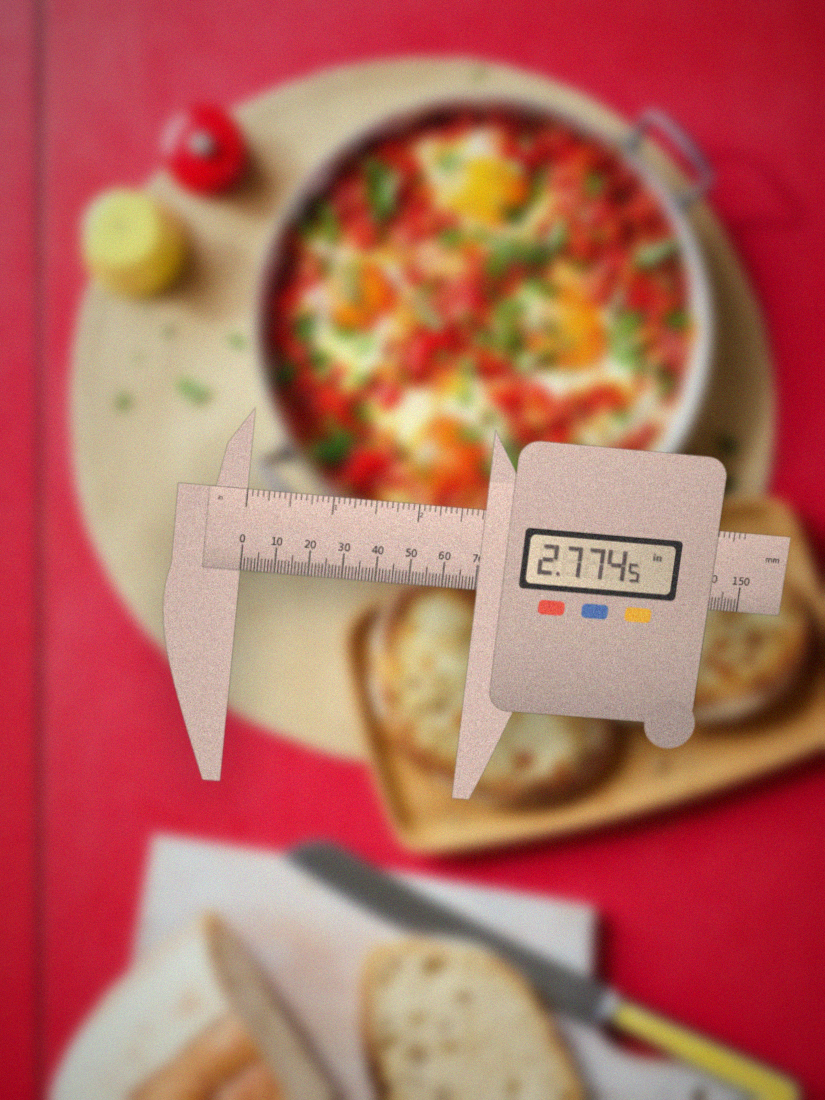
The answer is 2.7745 in
